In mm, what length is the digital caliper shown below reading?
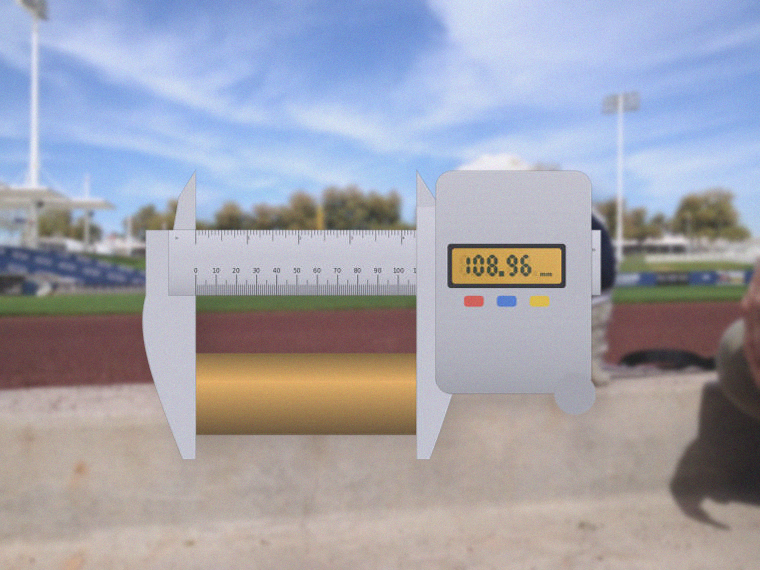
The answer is 108.96 mm
